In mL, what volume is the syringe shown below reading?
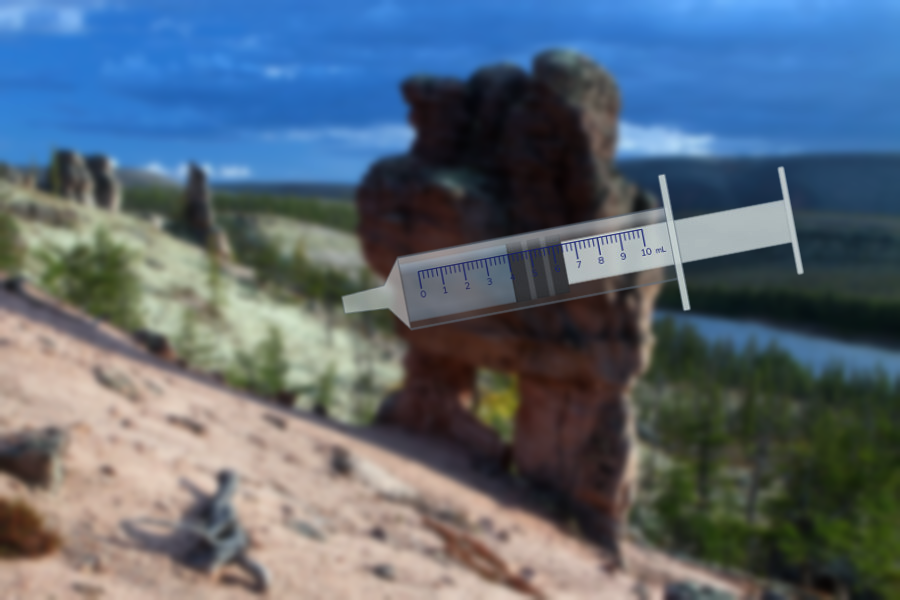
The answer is 4 mL
